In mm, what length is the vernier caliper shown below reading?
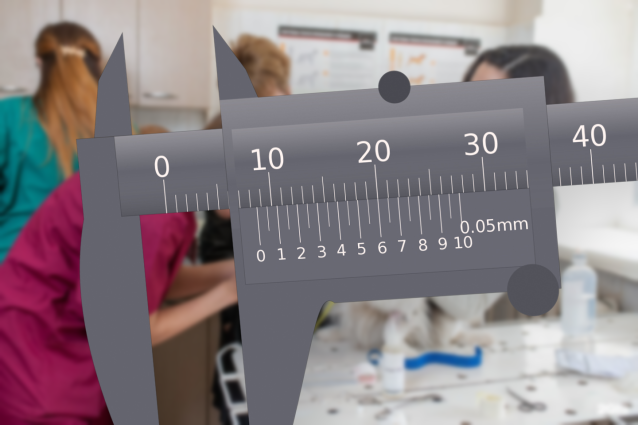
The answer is 8.6 mm
